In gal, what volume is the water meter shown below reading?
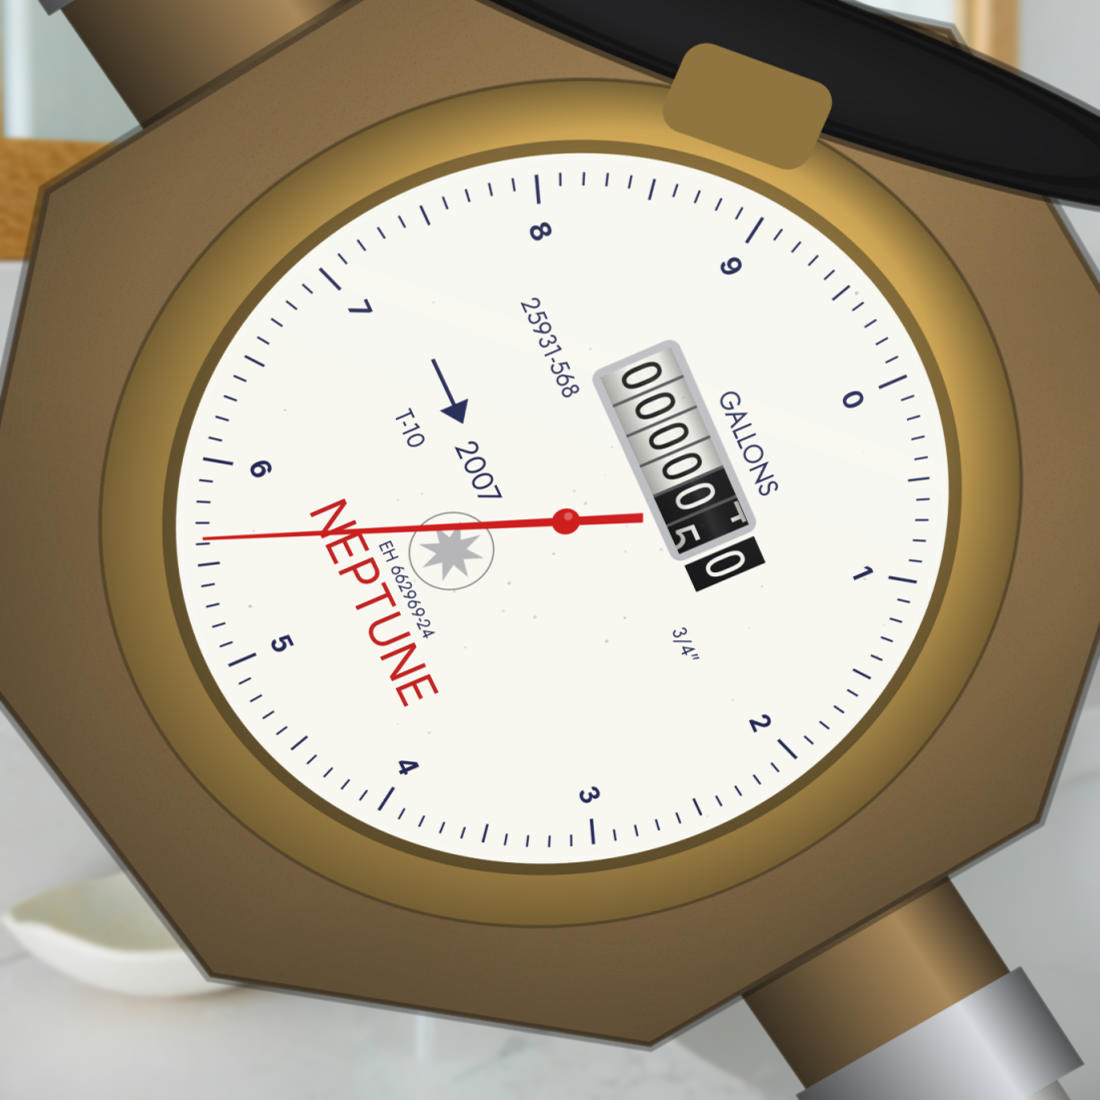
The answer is 45.6 gal
